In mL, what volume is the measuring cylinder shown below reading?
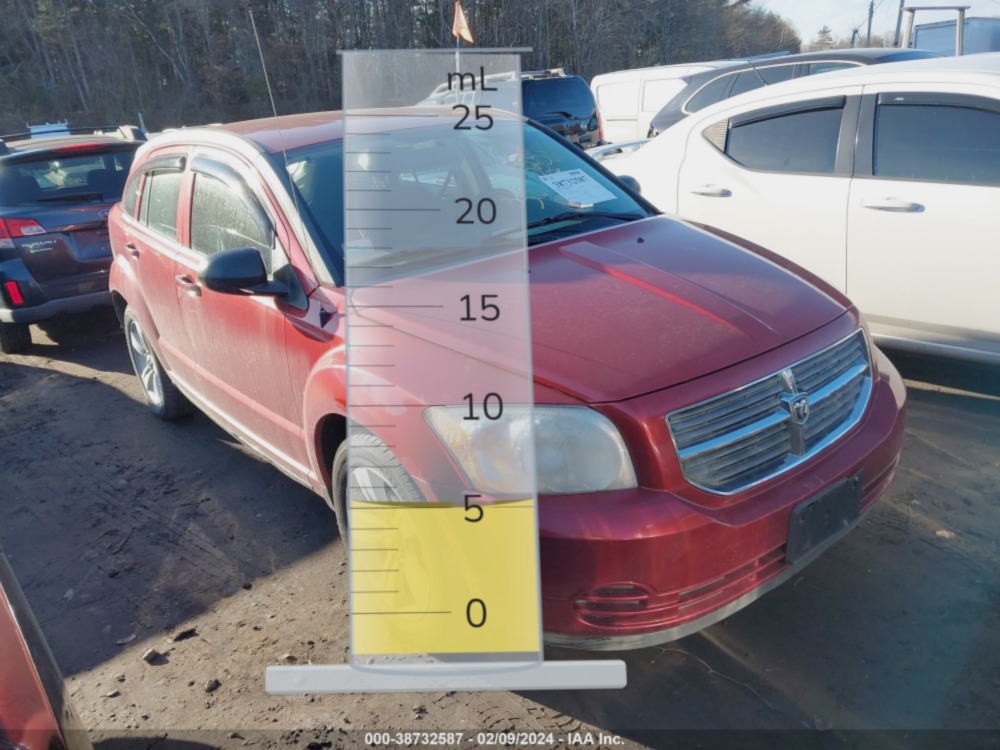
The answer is 5 mL
